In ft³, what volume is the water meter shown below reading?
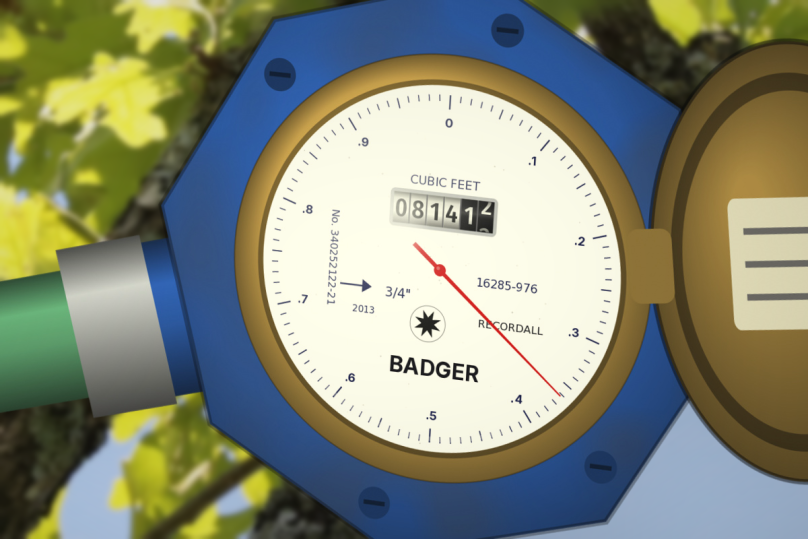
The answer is 81412.36 ft³
